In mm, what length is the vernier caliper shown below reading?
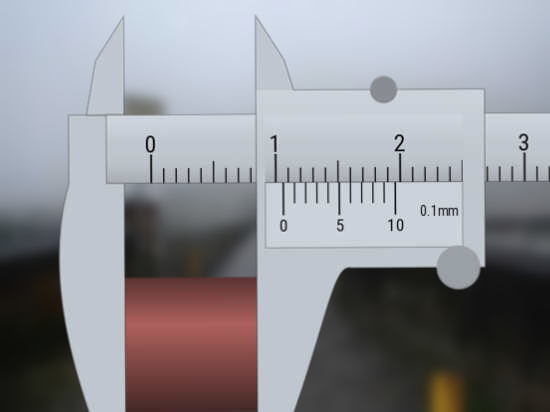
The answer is 10.6 mm
